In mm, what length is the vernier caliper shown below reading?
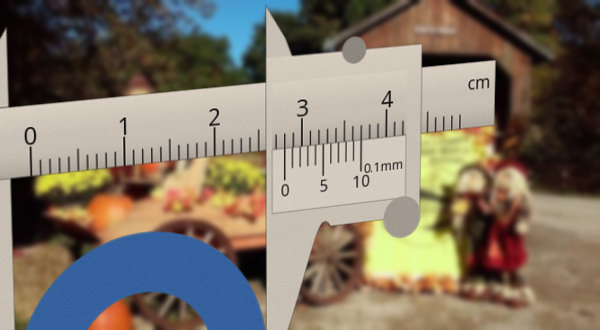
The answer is 28.0 mm
